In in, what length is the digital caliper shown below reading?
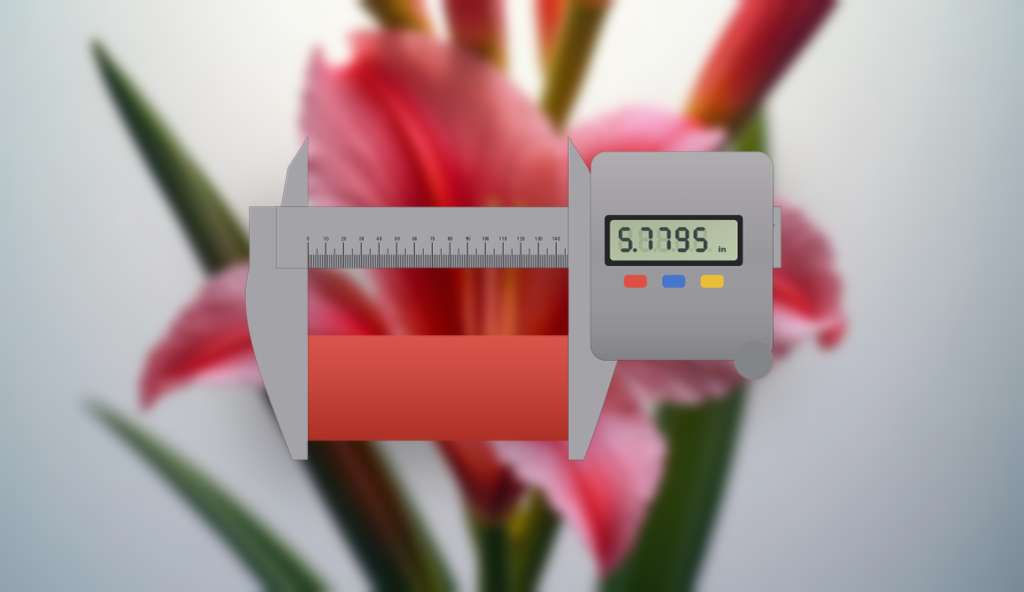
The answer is 5.7795 in
